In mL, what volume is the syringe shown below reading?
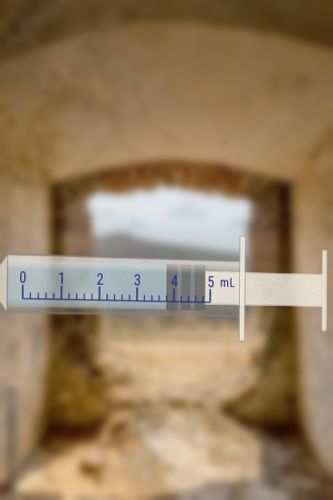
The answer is 3.8 mL
